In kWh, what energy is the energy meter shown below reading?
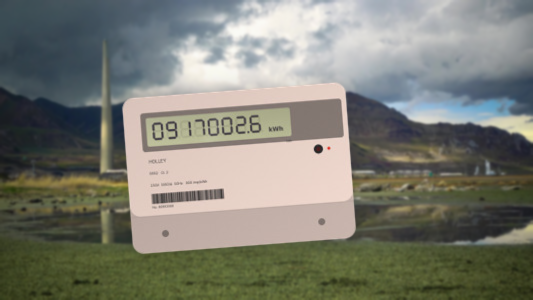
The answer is 917002.6 kWh
